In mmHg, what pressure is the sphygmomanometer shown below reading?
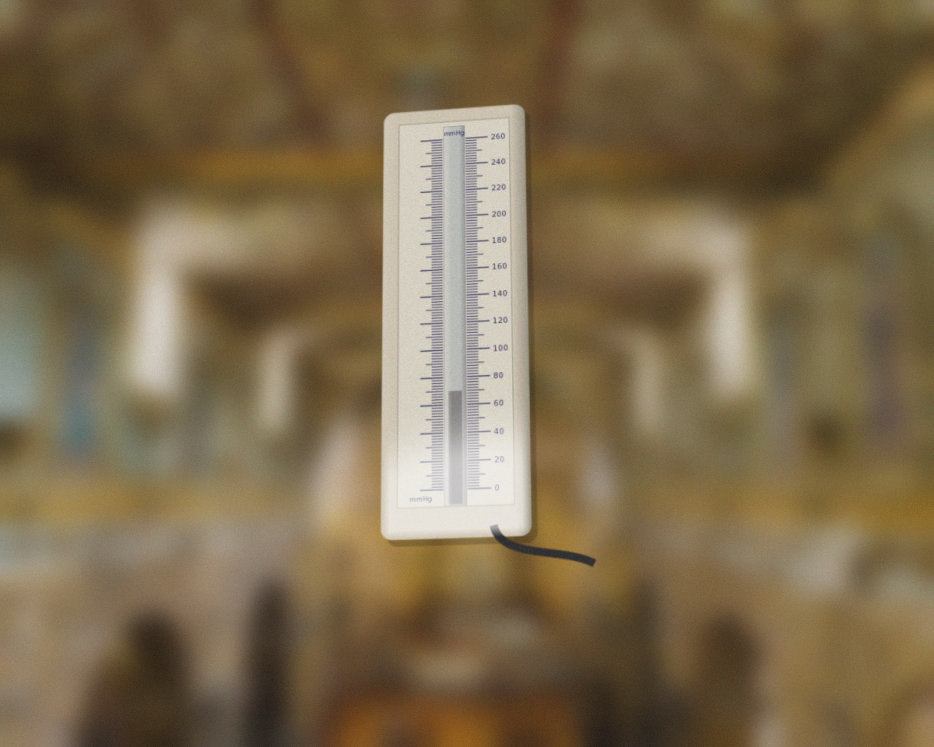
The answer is 70 mmHg
